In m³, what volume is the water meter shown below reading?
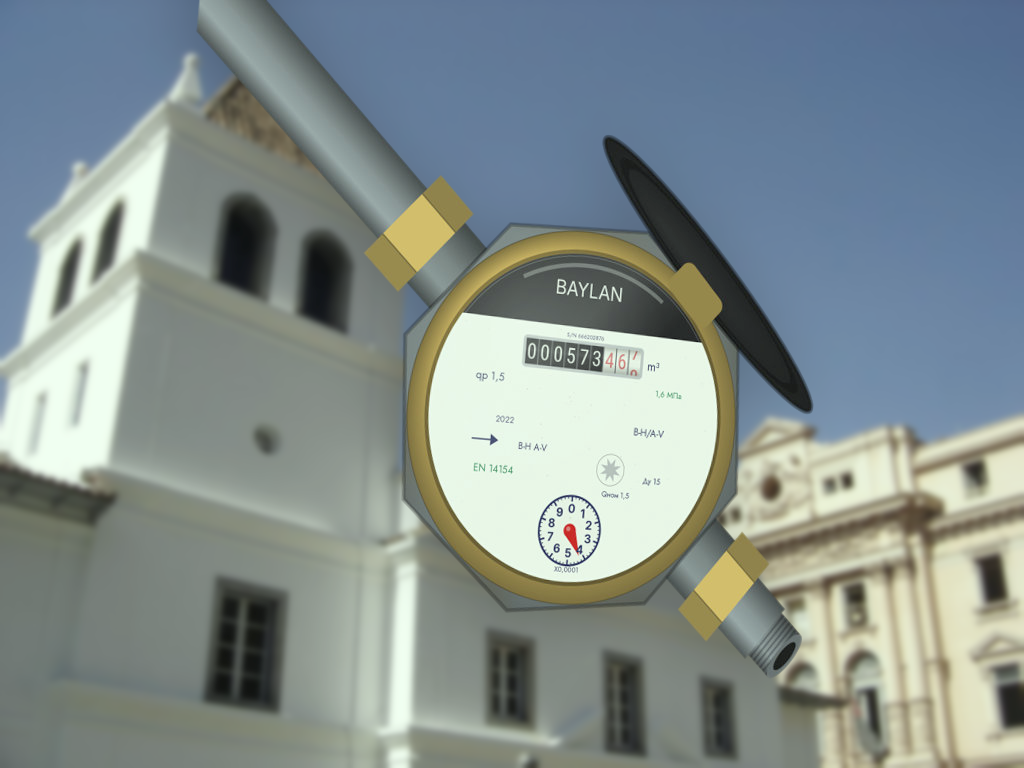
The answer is 573.4674 m³
